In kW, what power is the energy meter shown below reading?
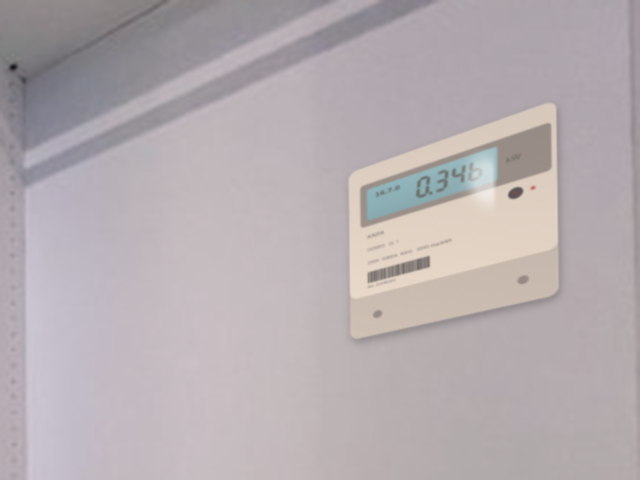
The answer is 0.346 kW
